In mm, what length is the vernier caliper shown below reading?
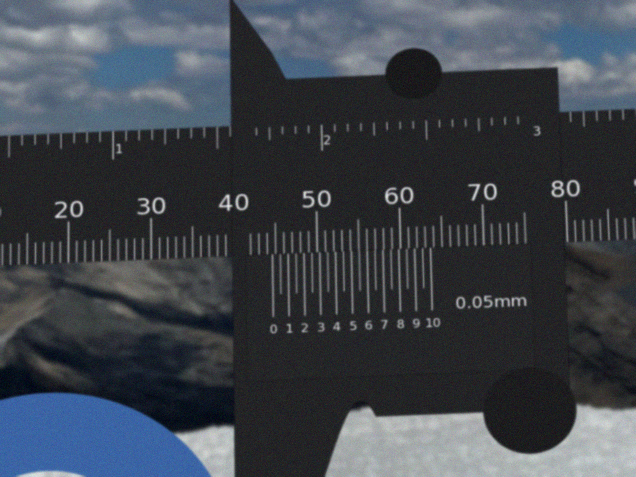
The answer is 44.6 mm
